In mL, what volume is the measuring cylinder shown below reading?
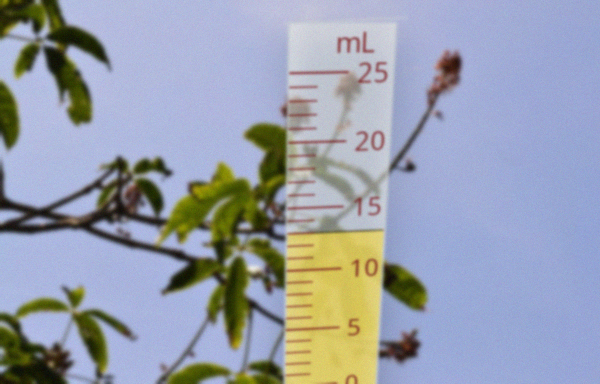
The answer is 13 mL
